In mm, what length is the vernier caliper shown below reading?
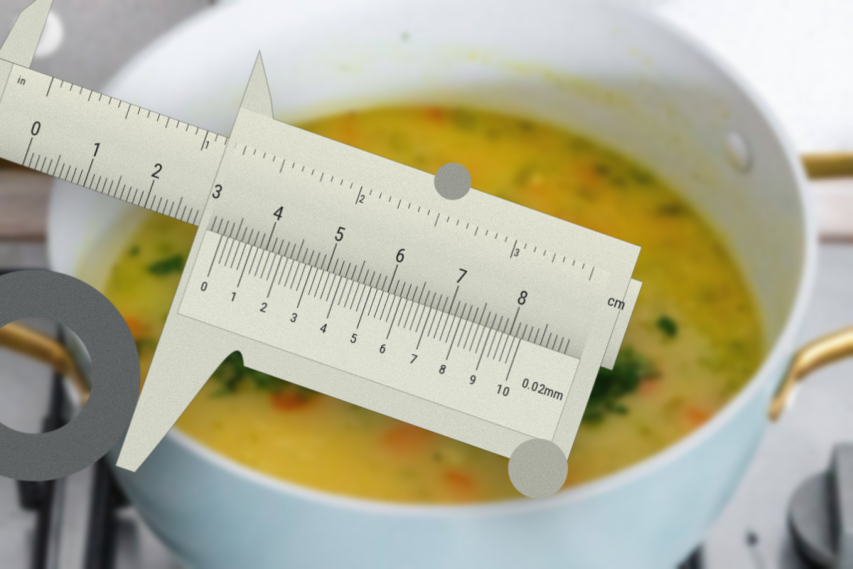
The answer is 32.8 mm
